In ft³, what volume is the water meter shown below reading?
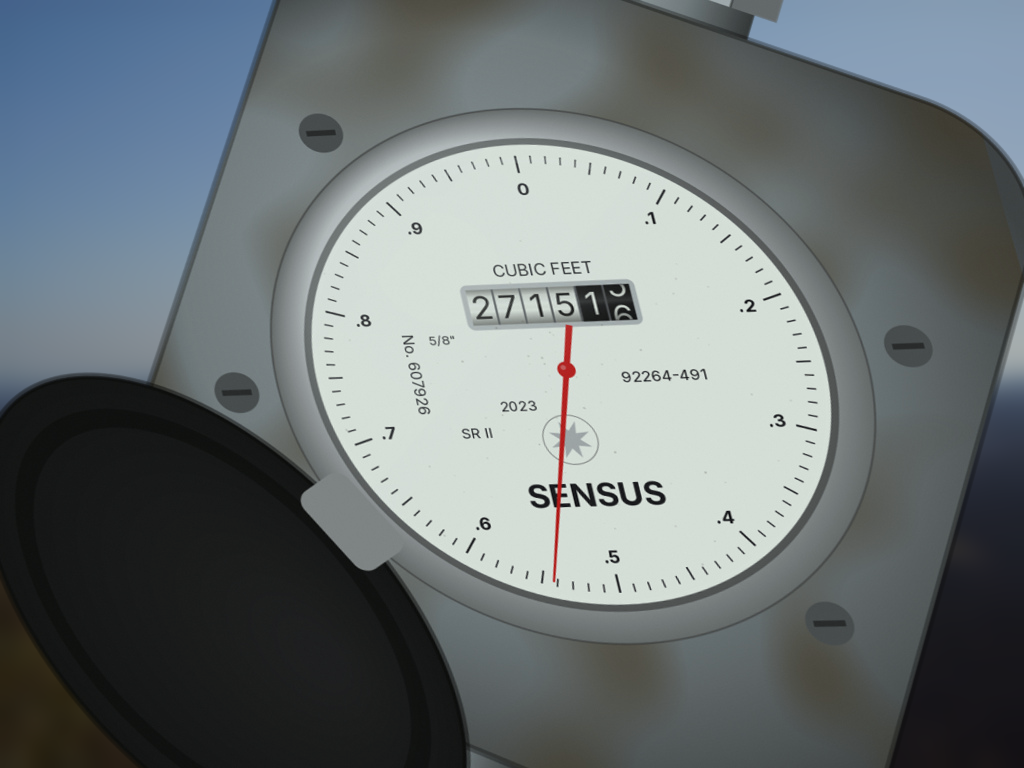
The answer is 271515.54 ft³
